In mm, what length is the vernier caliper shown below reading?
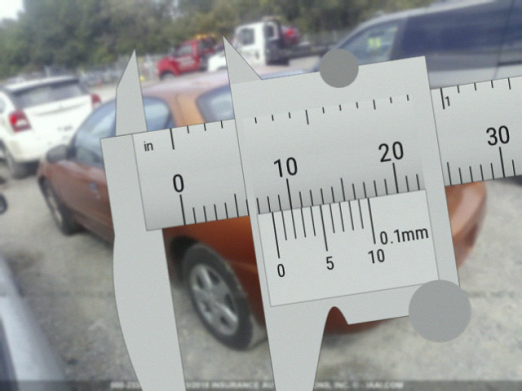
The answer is 8.2 mm
